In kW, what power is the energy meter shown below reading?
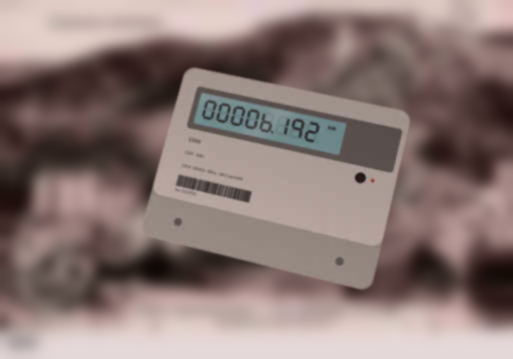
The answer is 6.192 kW
